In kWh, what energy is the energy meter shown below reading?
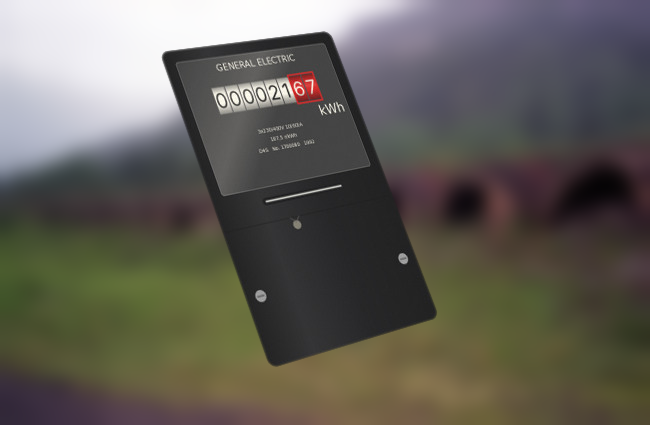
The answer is 21.67 kWh
